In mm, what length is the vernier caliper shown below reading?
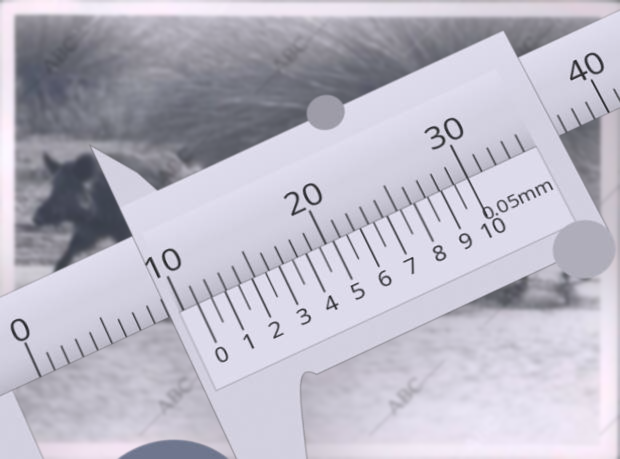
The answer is 11.0 mm
